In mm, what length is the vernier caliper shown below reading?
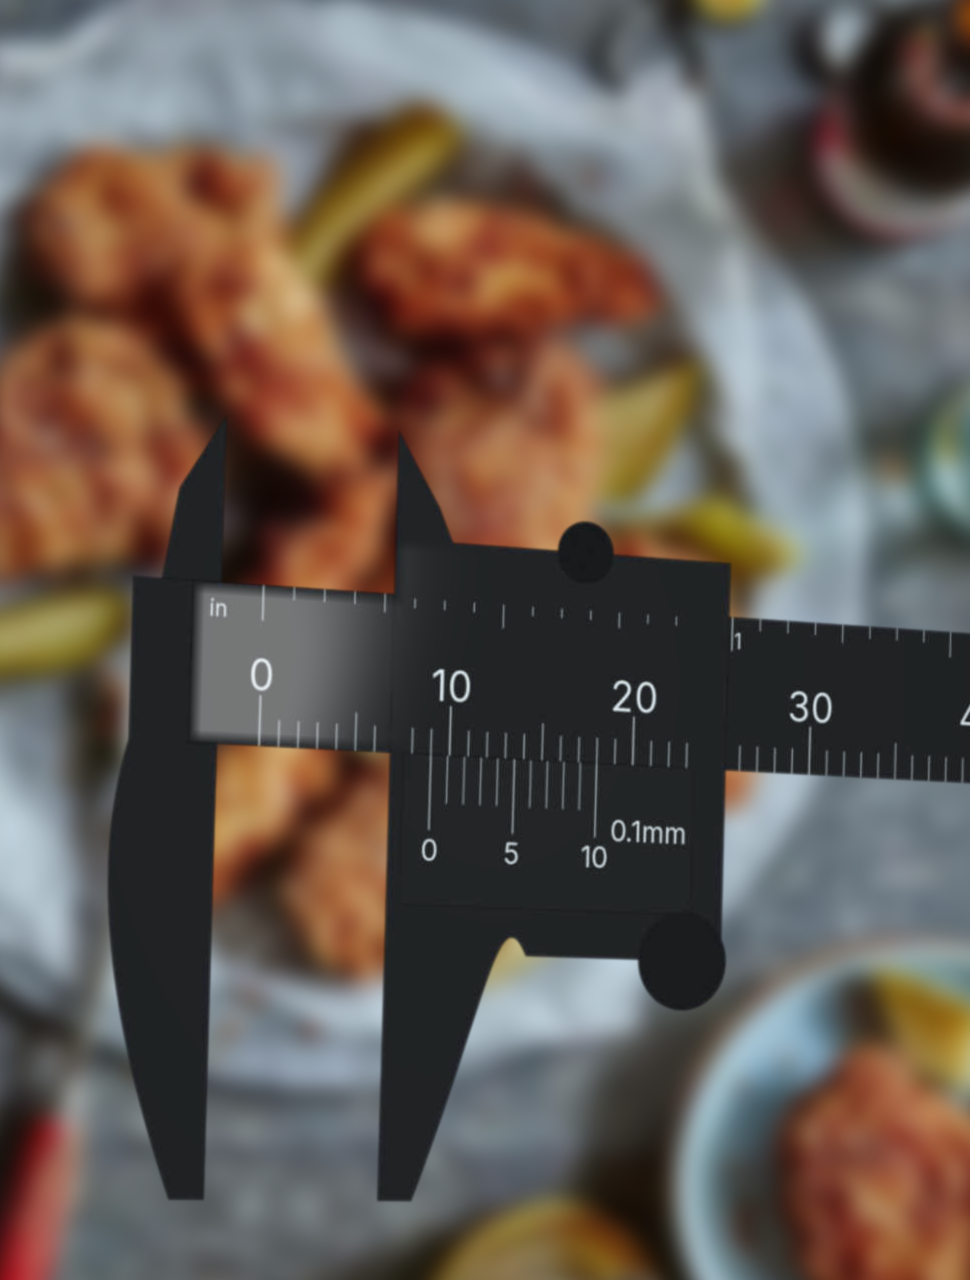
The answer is 9.0 mm
